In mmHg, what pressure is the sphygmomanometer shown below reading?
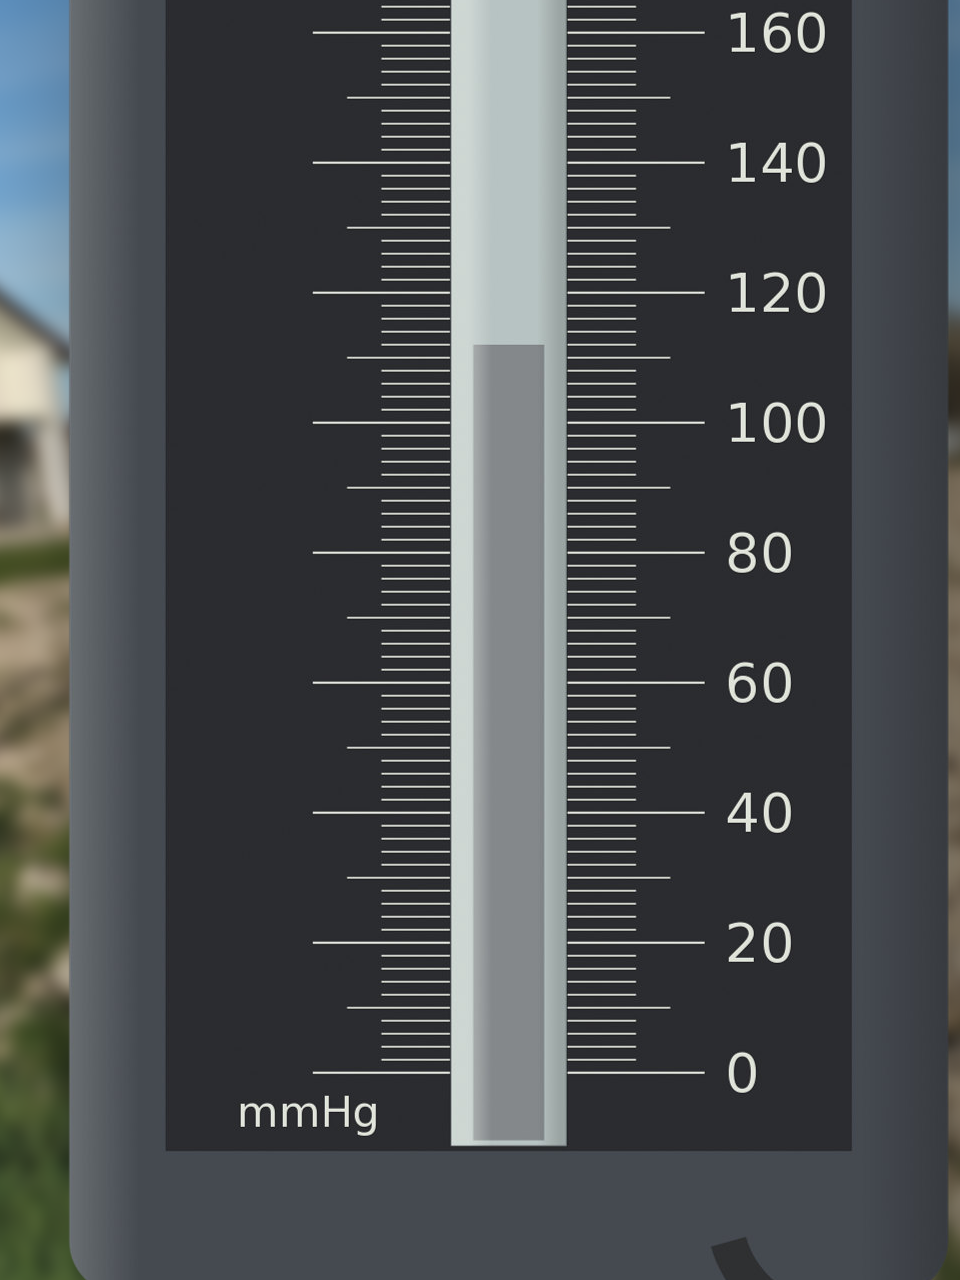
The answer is 112 mmHg
